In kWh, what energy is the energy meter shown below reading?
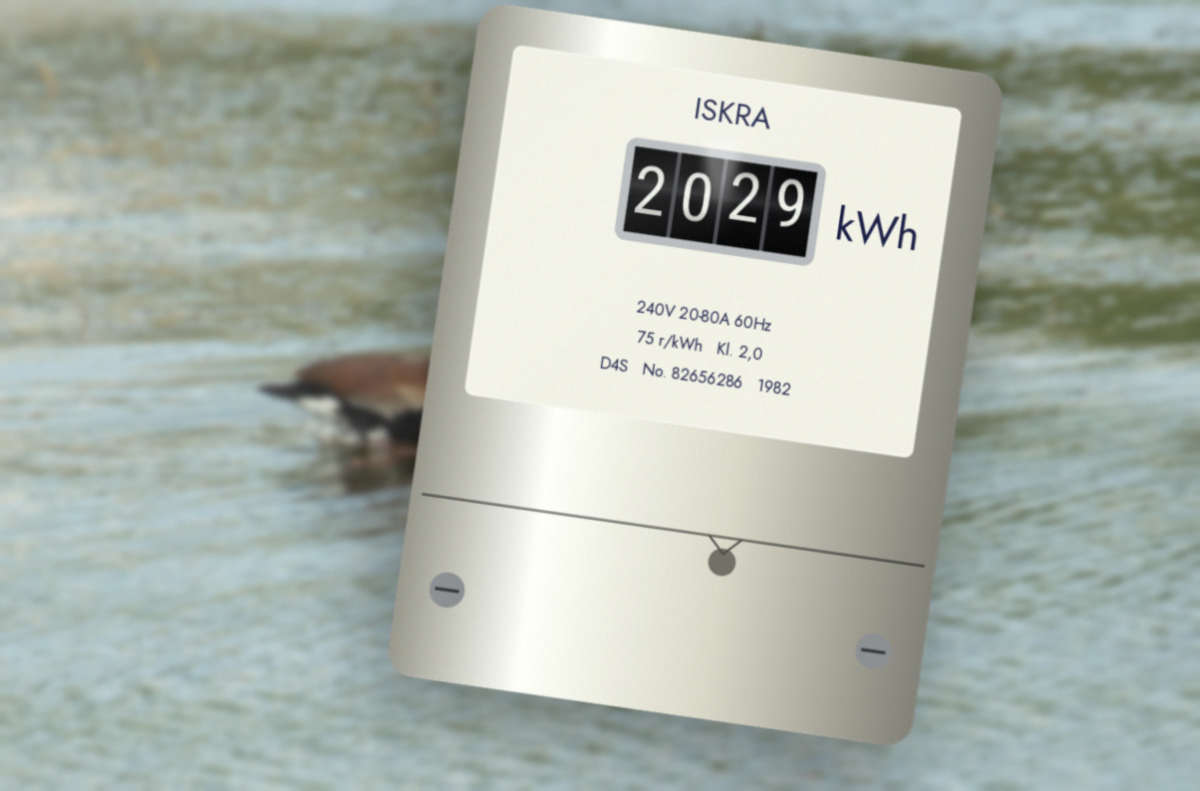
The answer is 2029 kWh
